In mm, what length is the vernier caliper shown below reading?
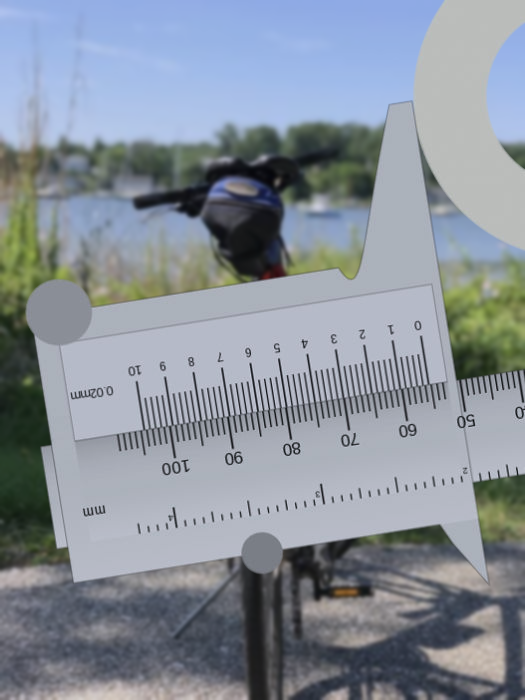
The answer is 55.4 mm
